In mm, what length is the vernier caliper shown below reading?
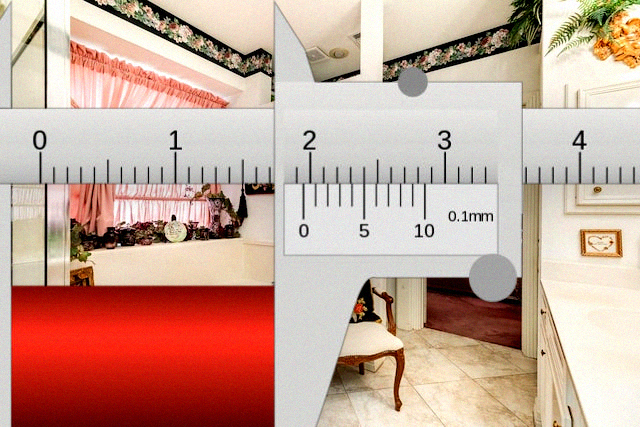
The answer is 19.5 mm
